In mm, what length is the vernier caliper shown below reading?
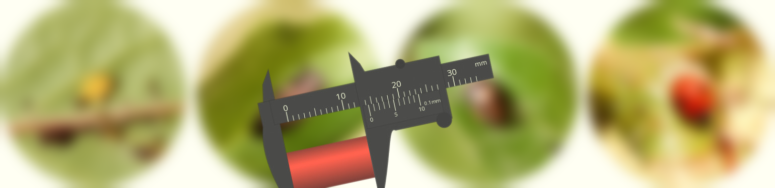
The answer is 14.4 mm
